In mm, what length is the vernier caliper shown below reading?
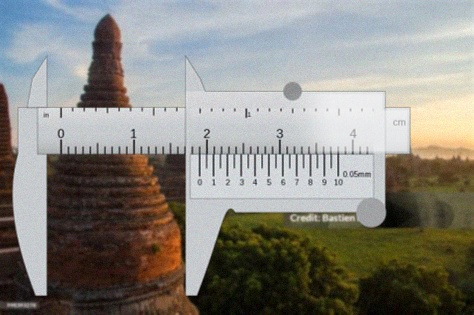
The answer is 19.0 mm
